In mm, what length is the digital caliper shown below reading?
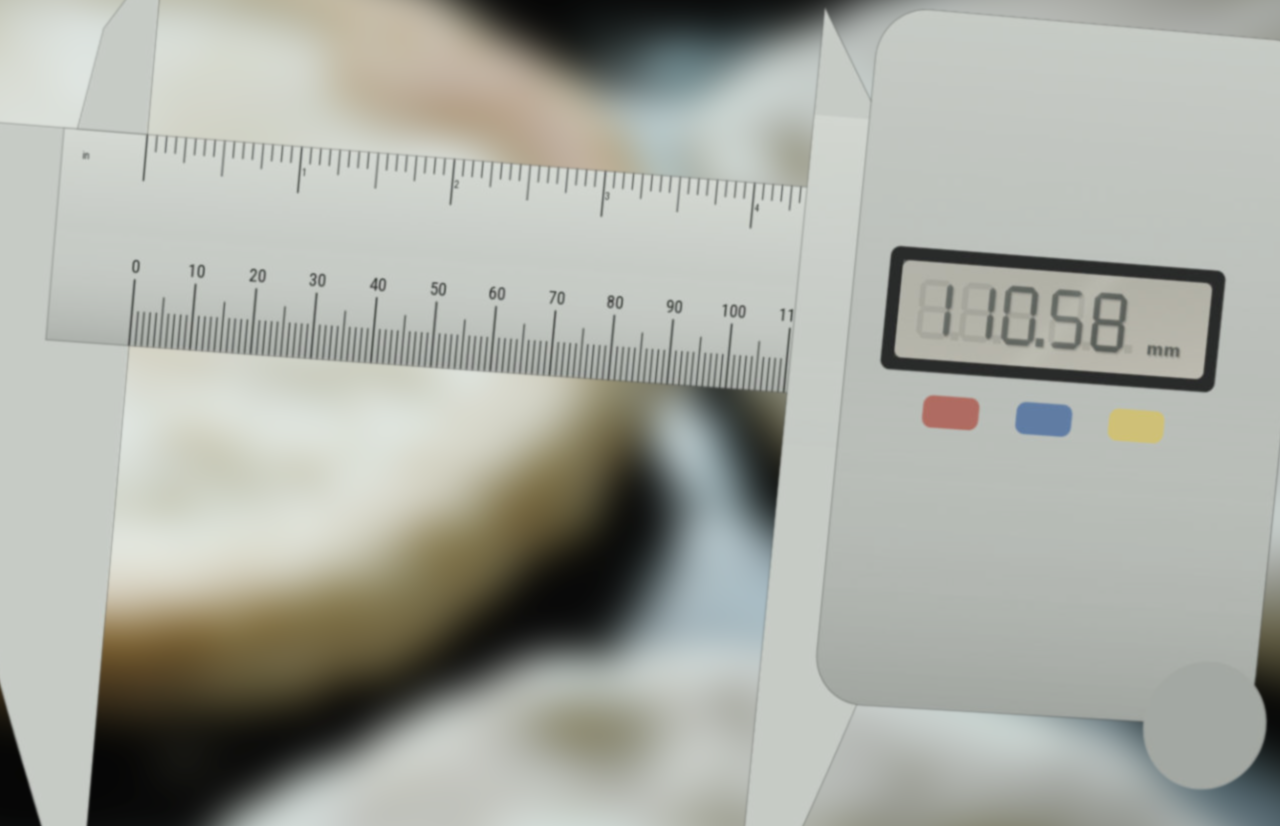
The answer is 110.58 mm
